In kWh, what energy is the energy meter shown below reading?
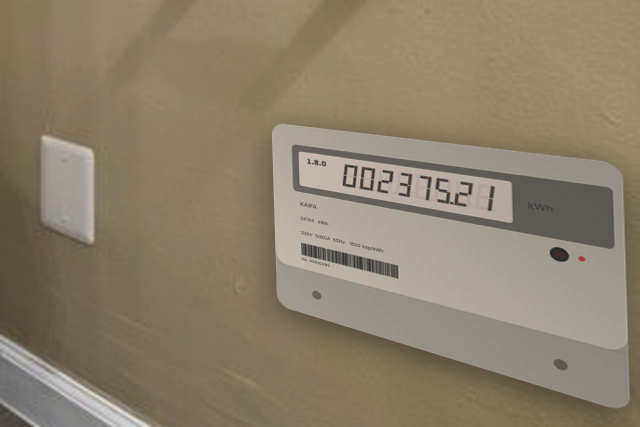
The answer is 2375.21 kWh
